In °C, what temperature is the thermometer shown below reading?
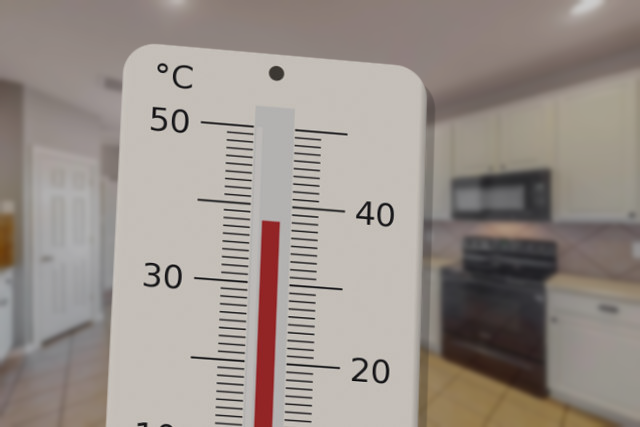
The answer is 38 °C
